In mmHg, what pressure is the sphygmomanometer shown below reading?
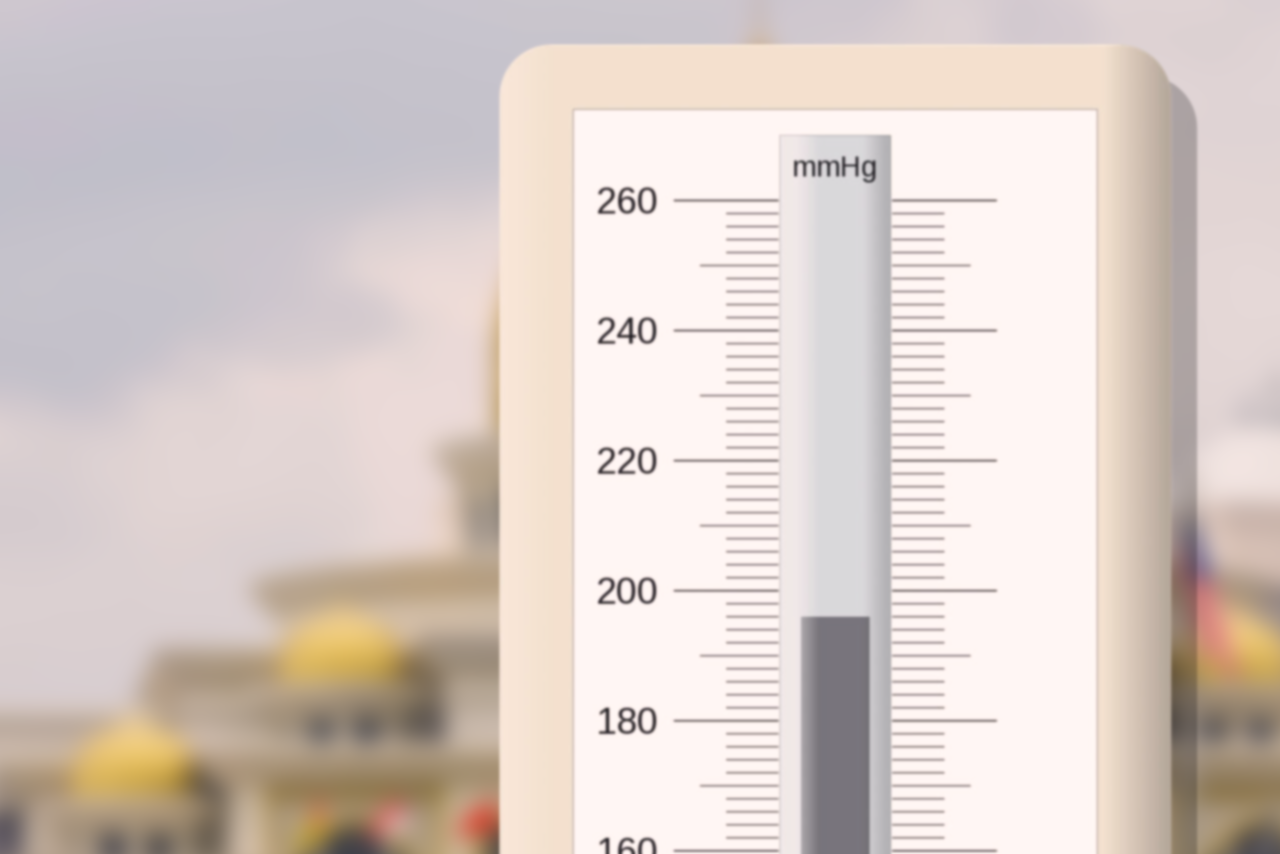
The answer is 196 mmHg
